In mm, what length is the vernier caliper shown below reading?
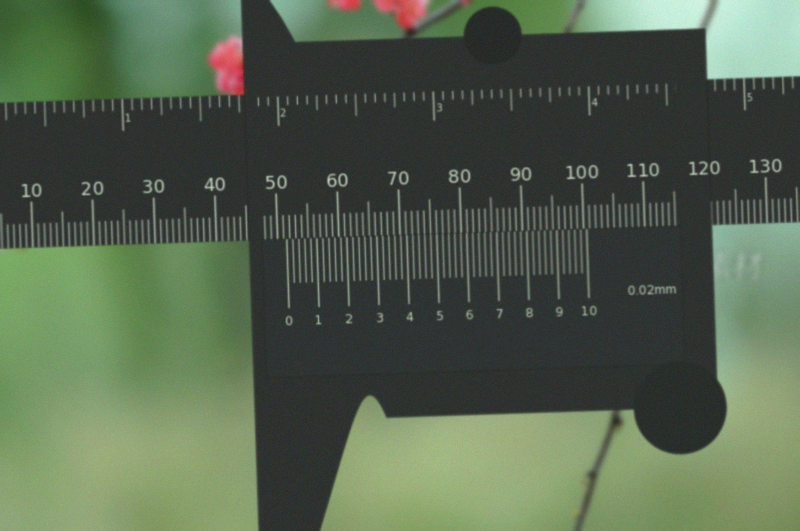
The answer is 51.5 mm
